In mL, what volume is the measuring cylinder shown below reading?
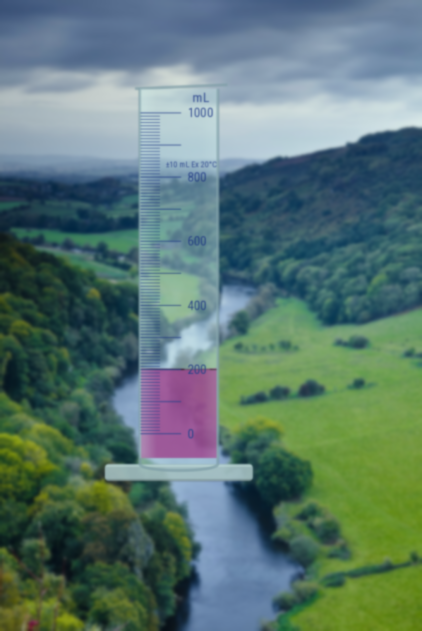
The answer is 200 mL
